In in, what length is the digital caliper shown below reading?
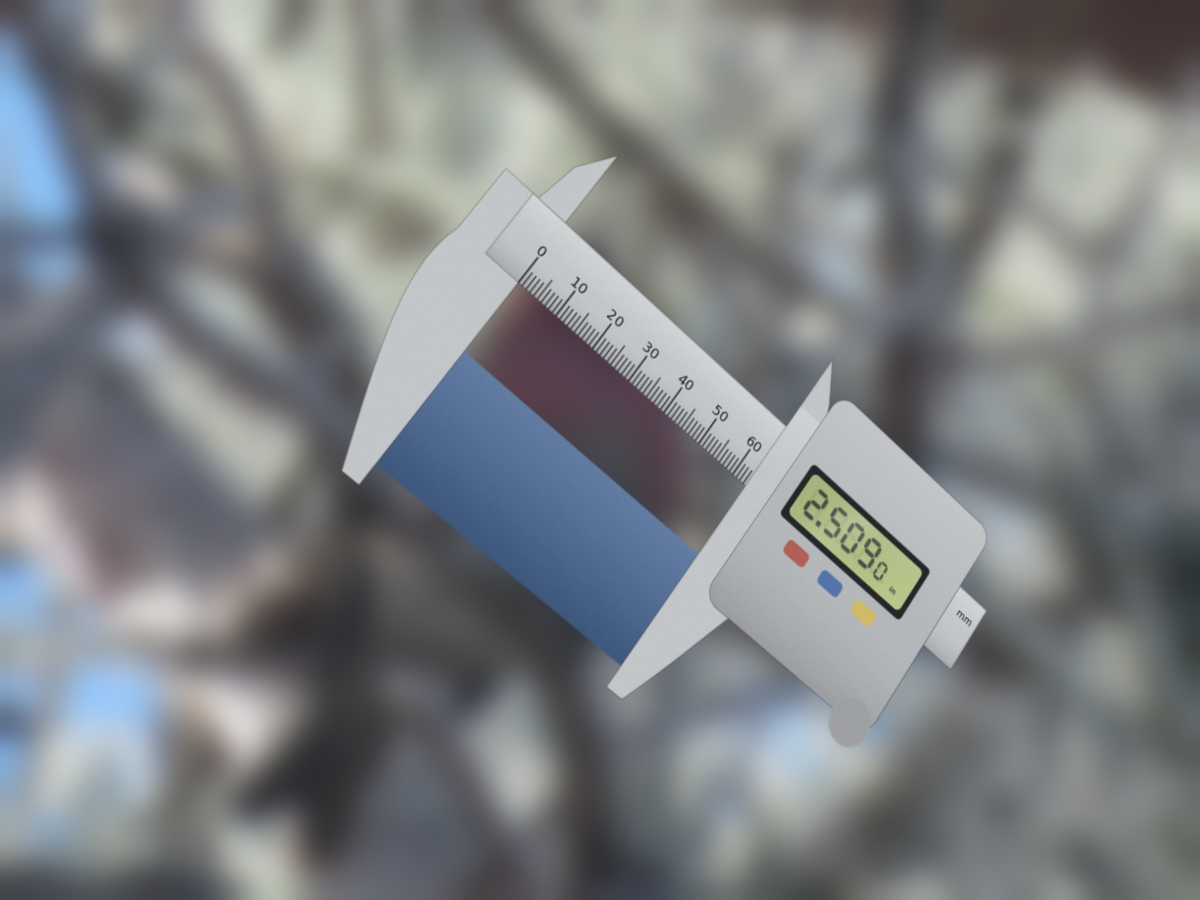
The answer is 2.5090 in
